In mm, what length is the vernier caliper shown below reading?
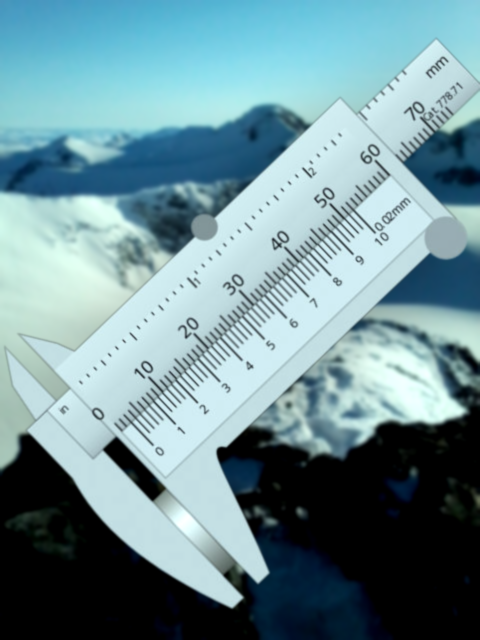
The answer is 3.0 mm
